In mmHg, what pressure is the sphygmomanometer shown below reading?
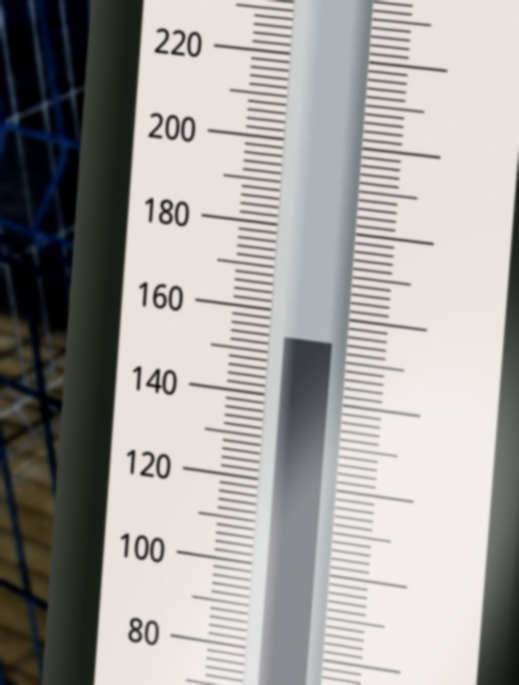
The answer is 154 mmHg
